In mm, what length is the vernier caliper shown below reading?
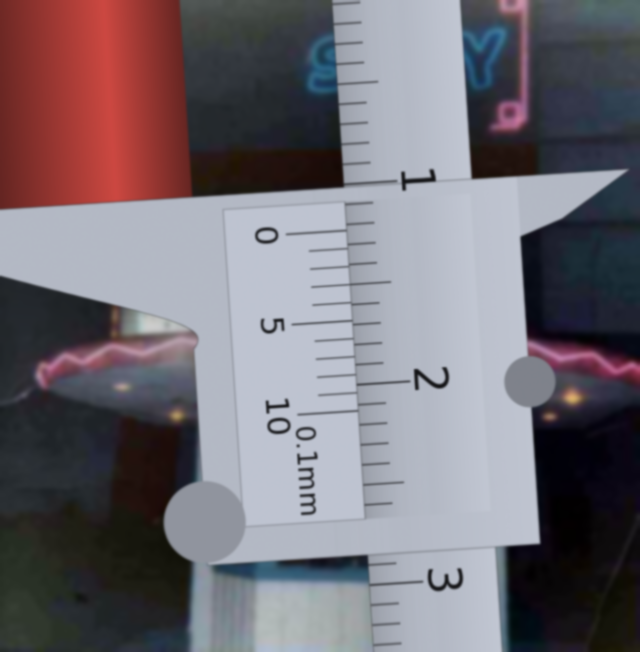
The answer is 12.3 mm
